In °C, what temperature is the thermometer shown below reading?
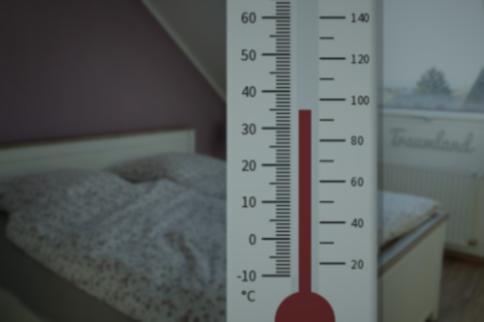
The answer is 35 °C
